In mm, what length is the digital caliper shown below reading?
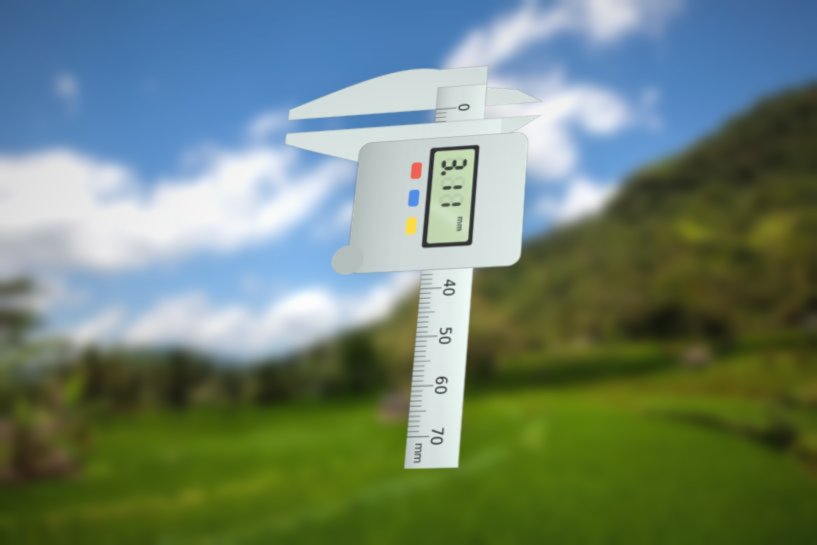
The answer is 3.11 mm
